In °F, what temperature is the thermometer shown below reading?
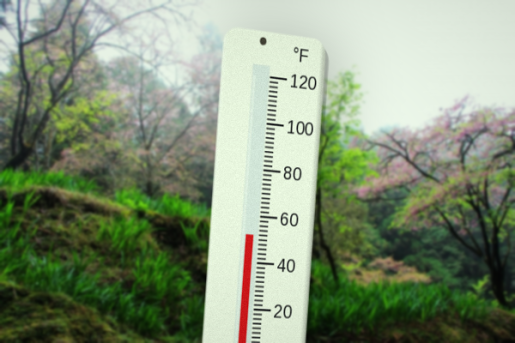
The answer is 52 °F
